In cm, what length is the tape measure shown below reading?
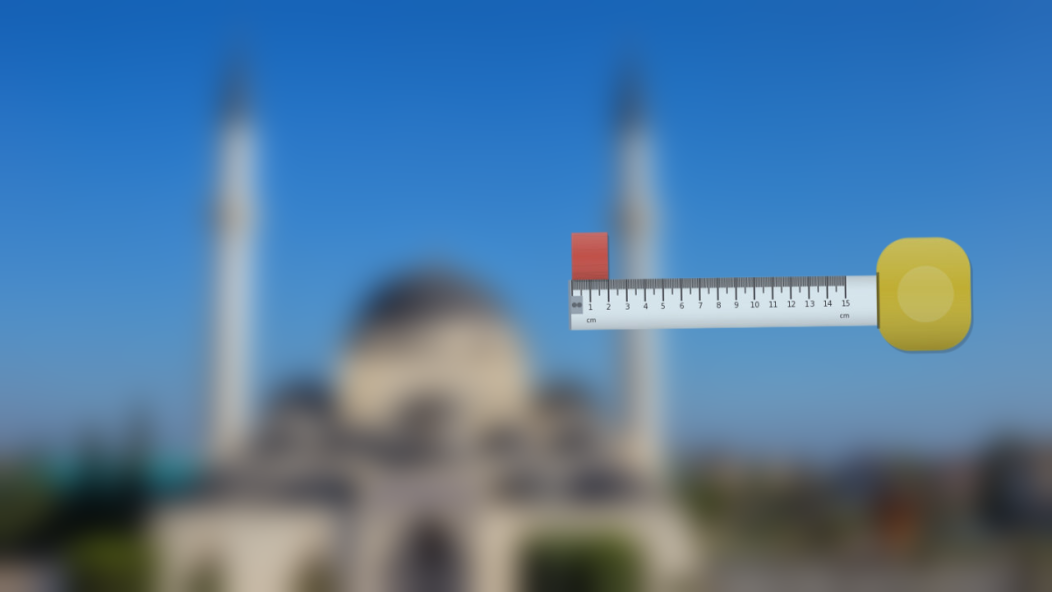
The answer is 2 cm
